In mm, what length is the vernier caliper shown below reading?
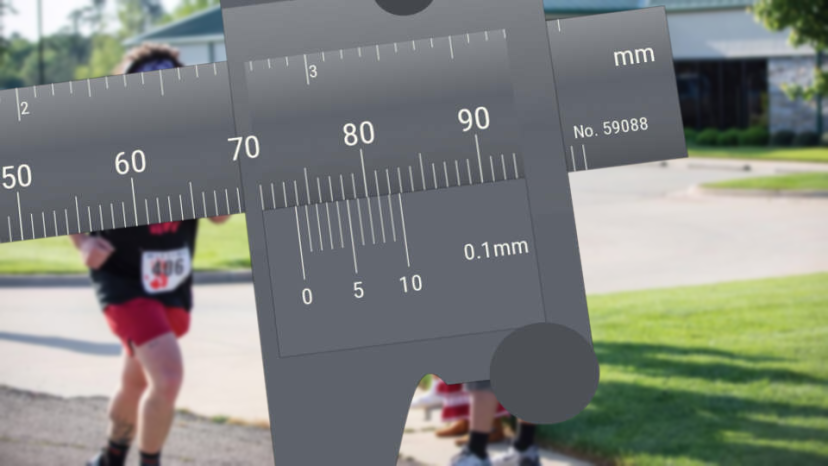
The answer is 73.8 mm
